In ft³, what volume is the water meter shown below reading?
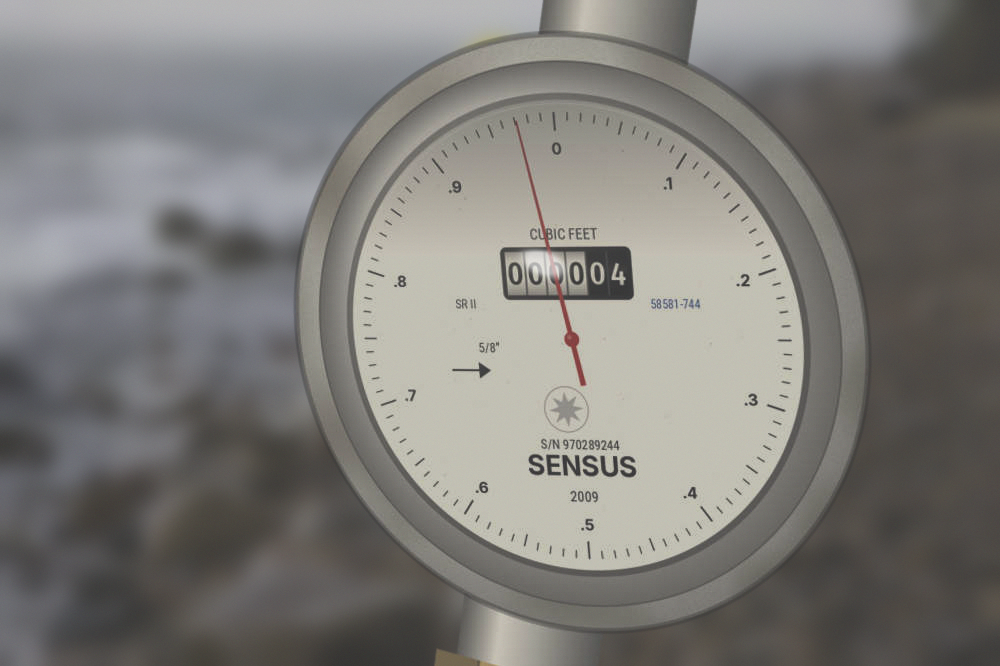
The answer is 3.97 ft³
